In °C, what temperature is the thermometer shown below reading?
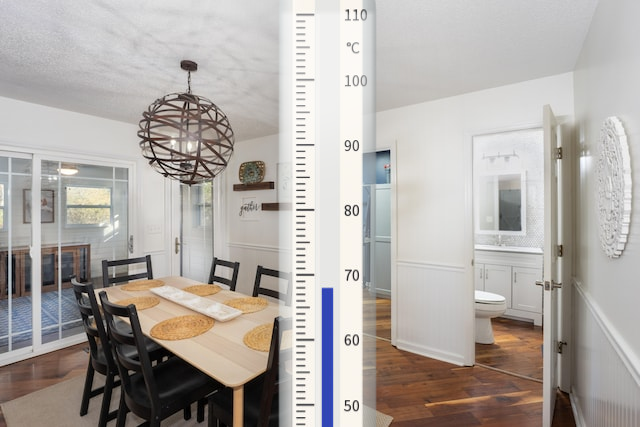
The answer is 68 °C
